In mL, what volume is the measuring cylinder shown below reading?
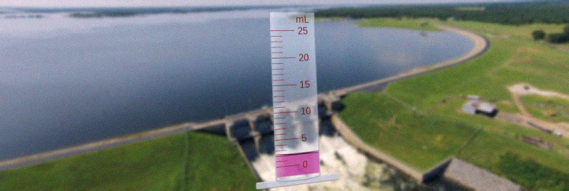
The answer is 2 mL
